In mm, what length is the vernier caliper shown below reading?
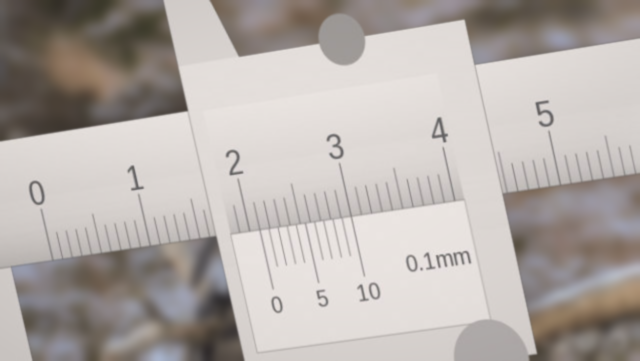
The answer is 21.0 mm
